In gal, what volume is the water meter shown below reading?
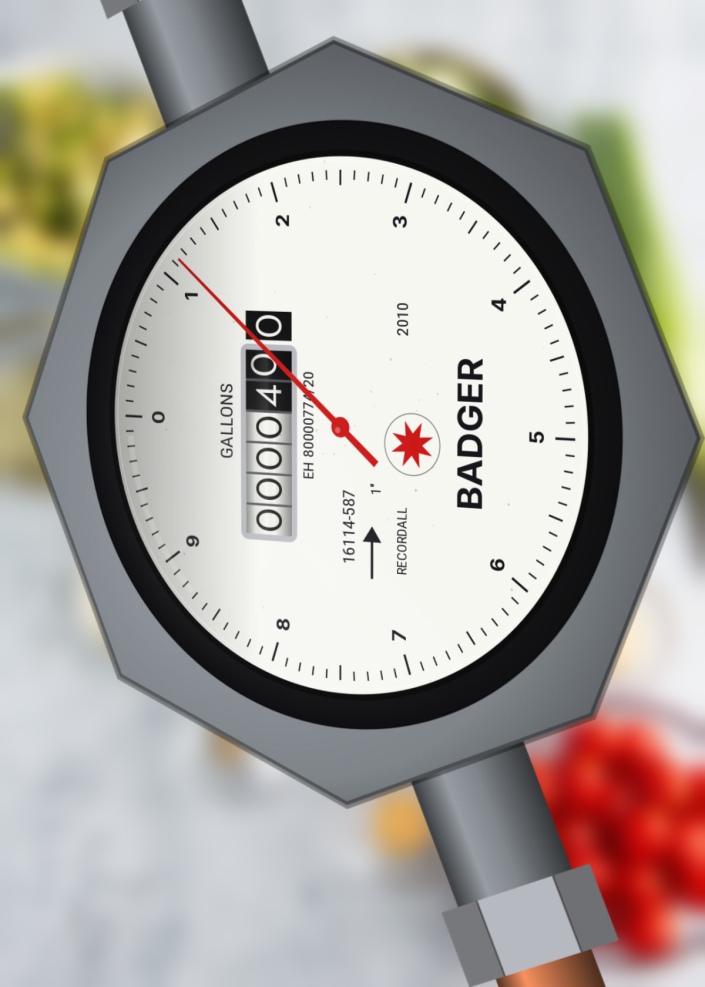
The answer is 401.1 gal
